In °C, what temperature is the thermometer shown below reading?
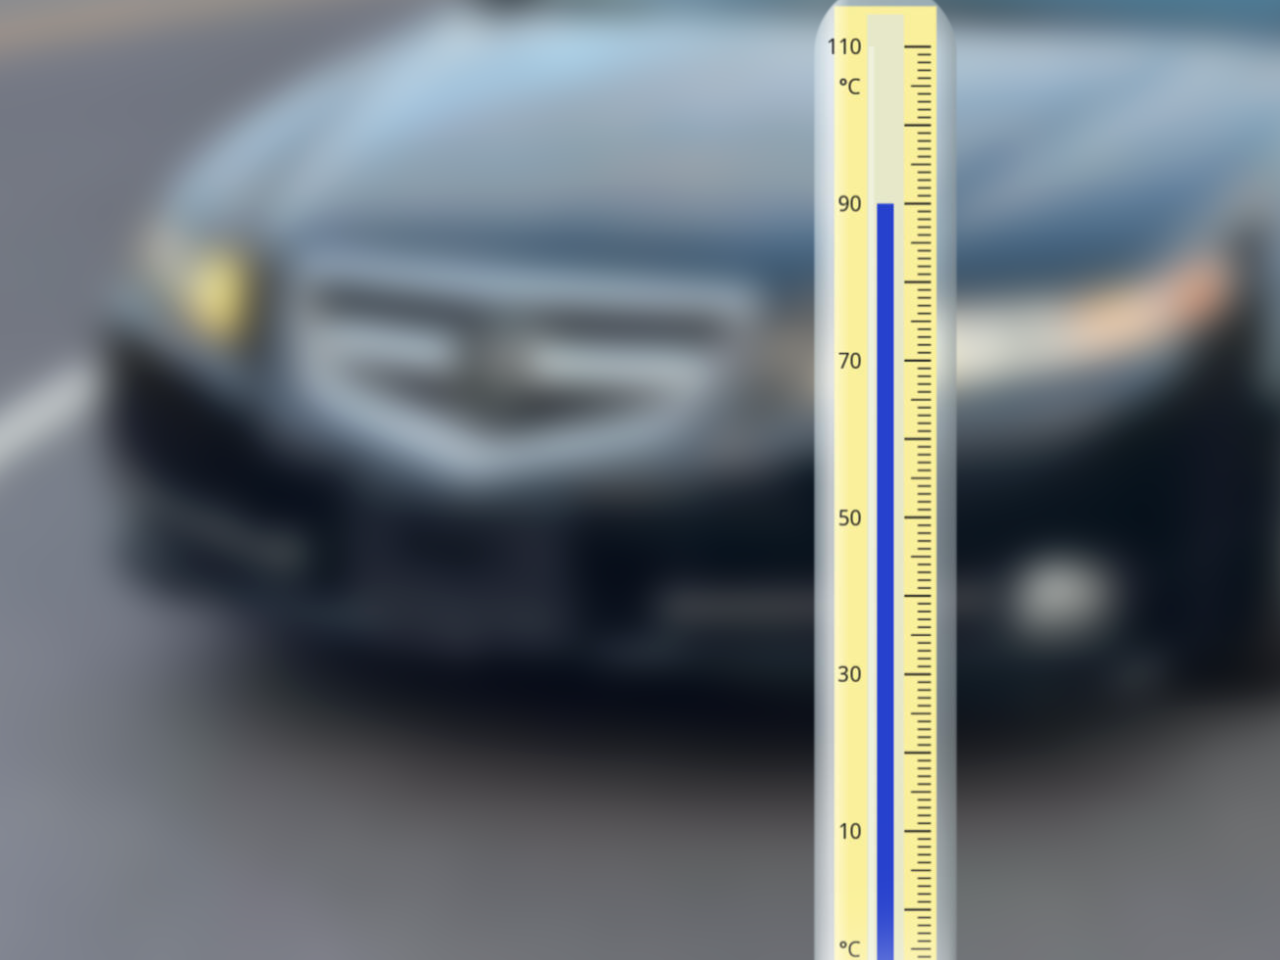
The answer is 90 °C
